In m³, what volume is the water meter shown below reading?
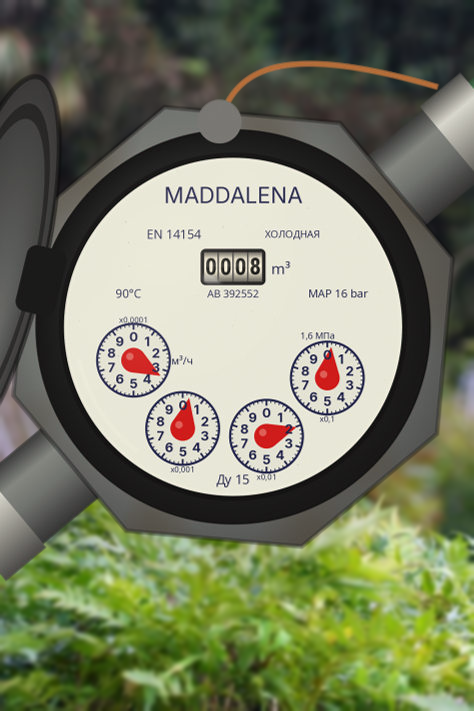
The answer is 8.0203 m³
